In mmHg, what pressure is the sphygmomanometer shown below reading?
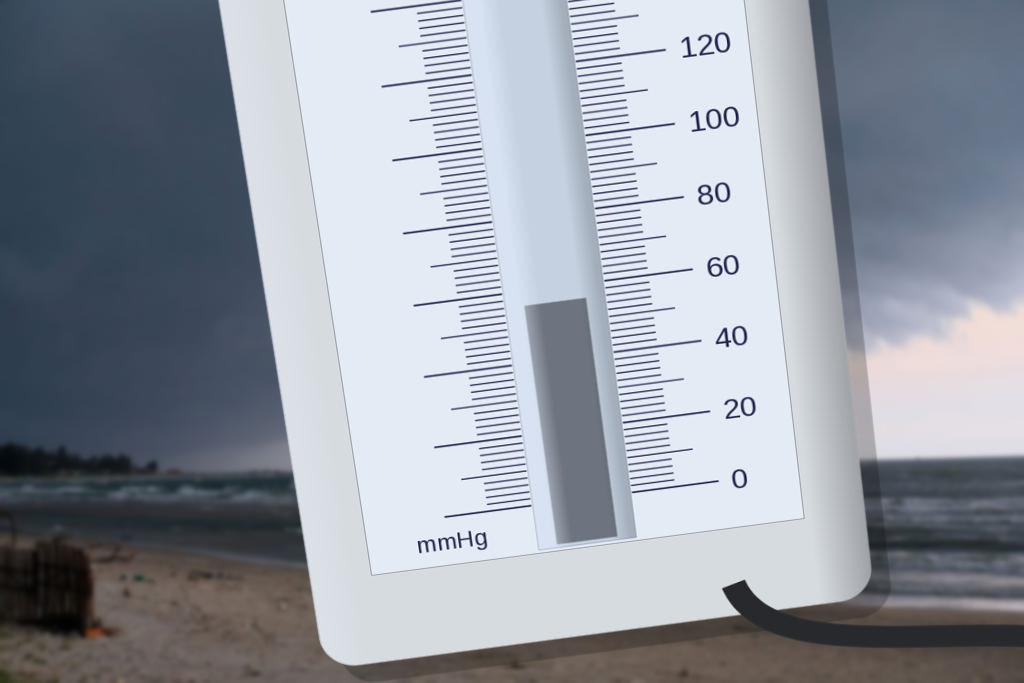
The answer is 56 mmHg
